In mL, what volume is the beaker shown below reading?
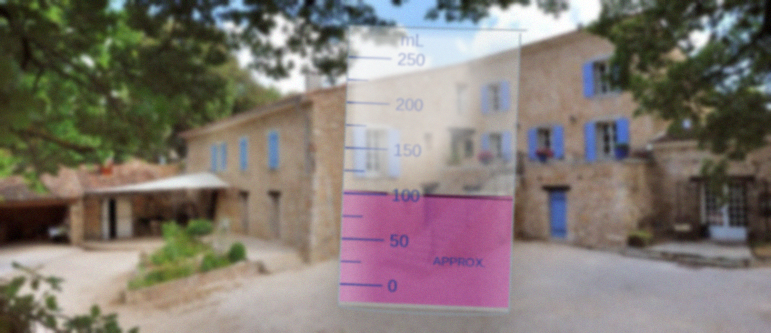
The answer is 100 mL
